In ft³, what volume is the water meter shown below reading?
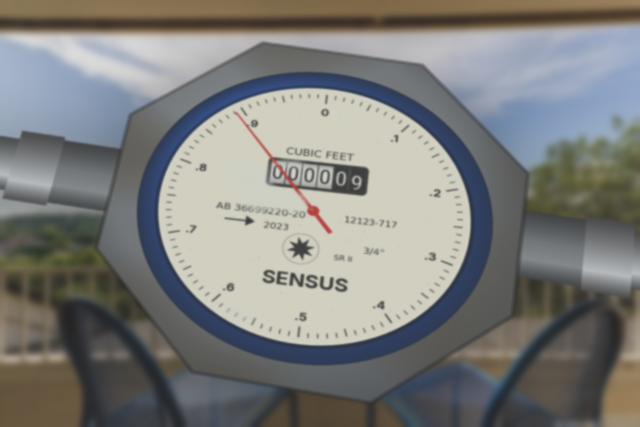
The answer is 8.89 ft³
